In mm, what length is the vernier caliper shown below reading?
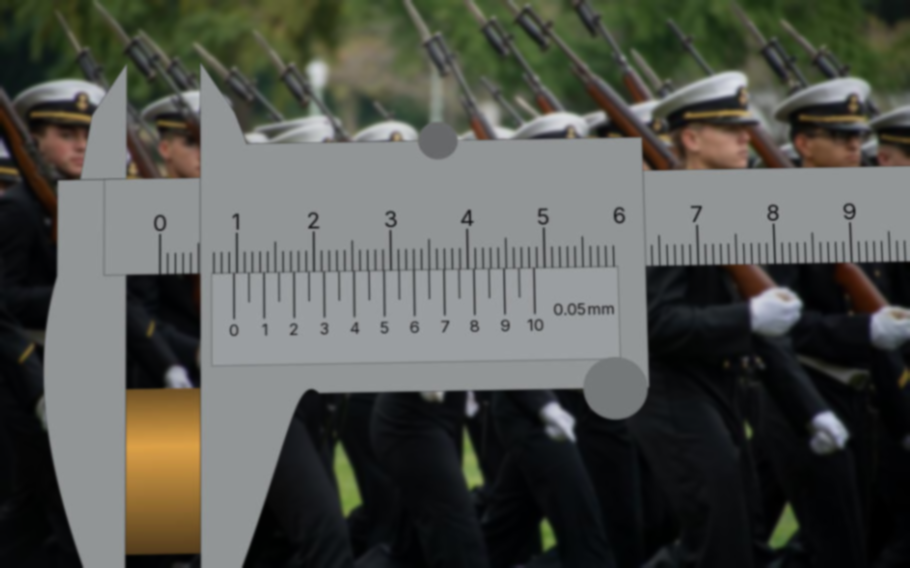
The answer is 9.6 mm
